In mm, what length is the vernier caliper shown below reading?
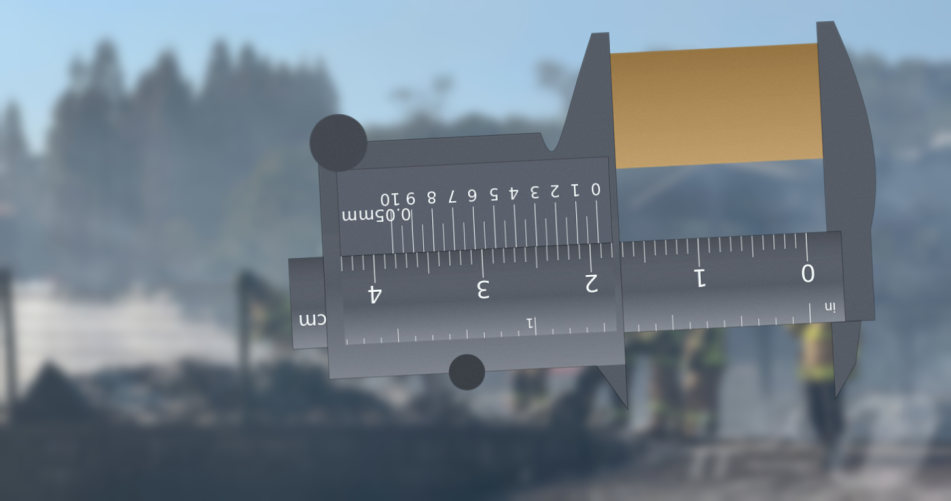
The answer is 19.2 mm
